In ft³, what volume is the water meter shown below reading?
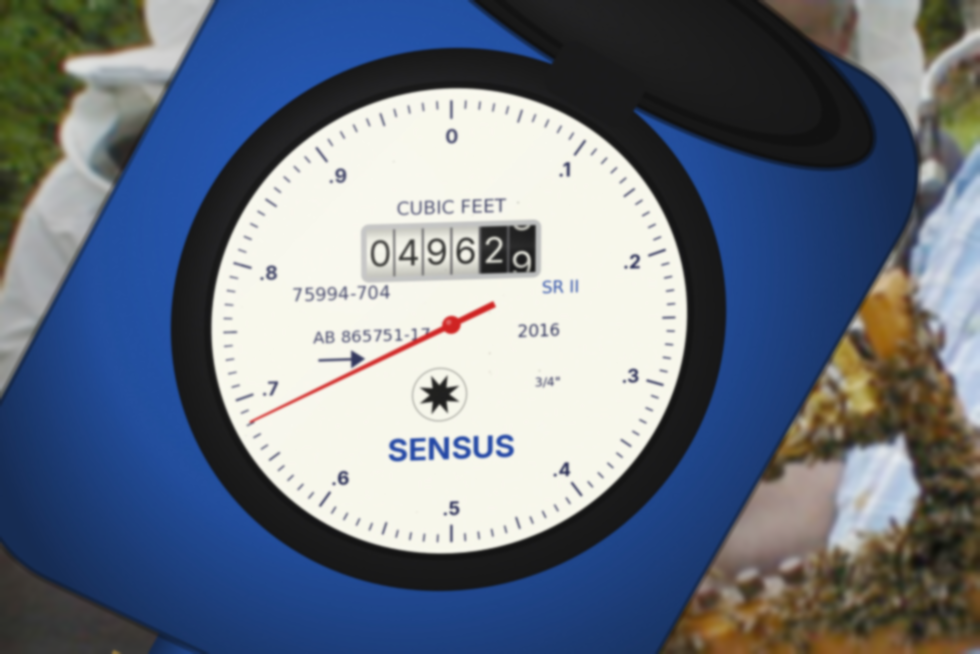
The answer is 49628.68 ft³
